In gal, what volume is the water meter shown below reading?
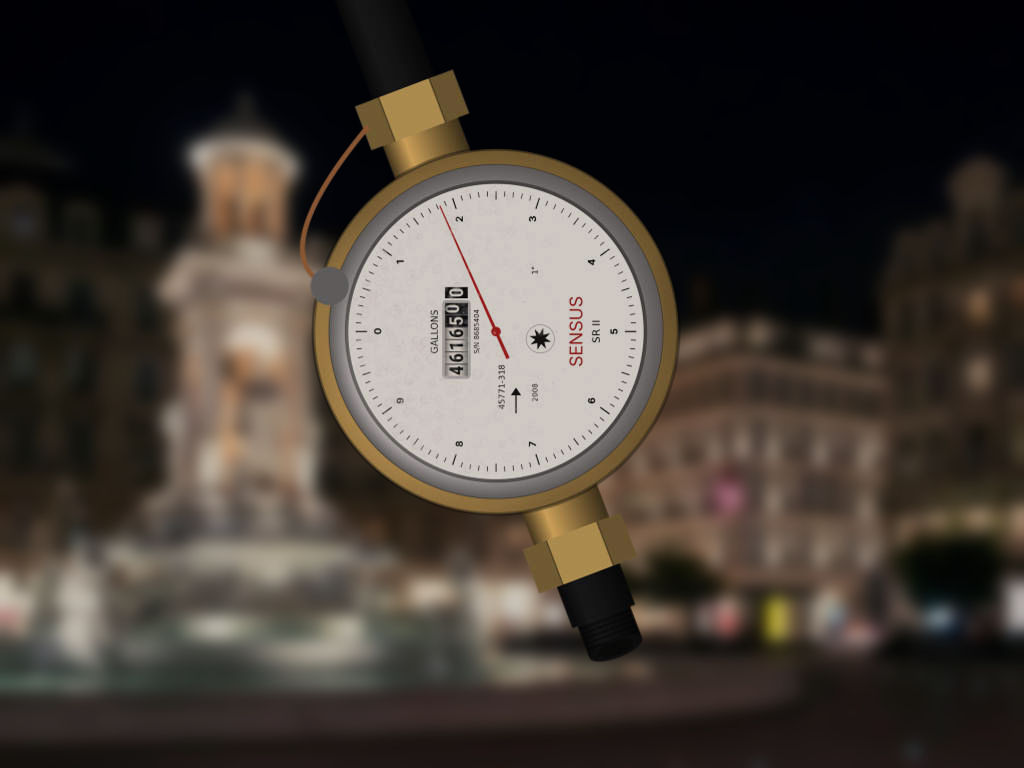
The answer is 4616501.8 gal
